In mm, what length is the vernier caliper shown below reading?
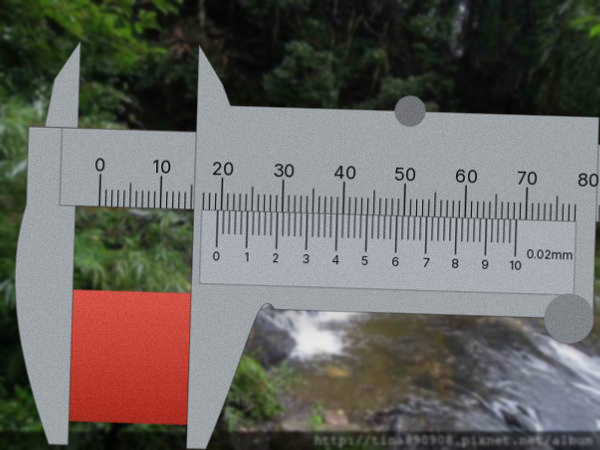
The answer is 19.4 mm
